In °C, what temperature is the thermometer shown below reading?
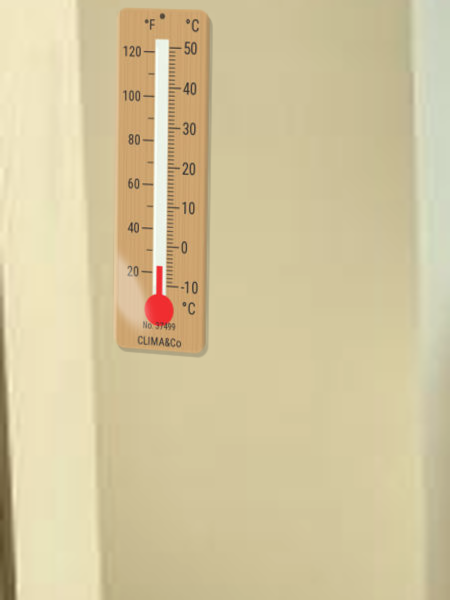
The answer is -5 °C
